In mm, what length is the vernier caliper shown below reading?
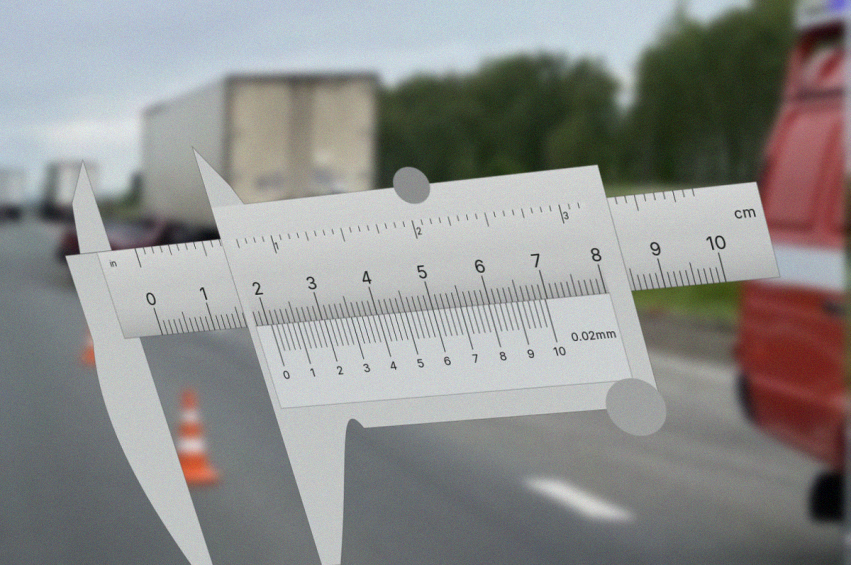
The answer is 20.6 mm
